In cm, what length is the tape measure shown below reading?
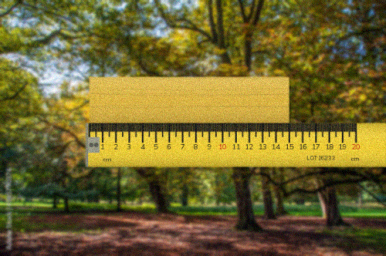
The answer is 15 cm
